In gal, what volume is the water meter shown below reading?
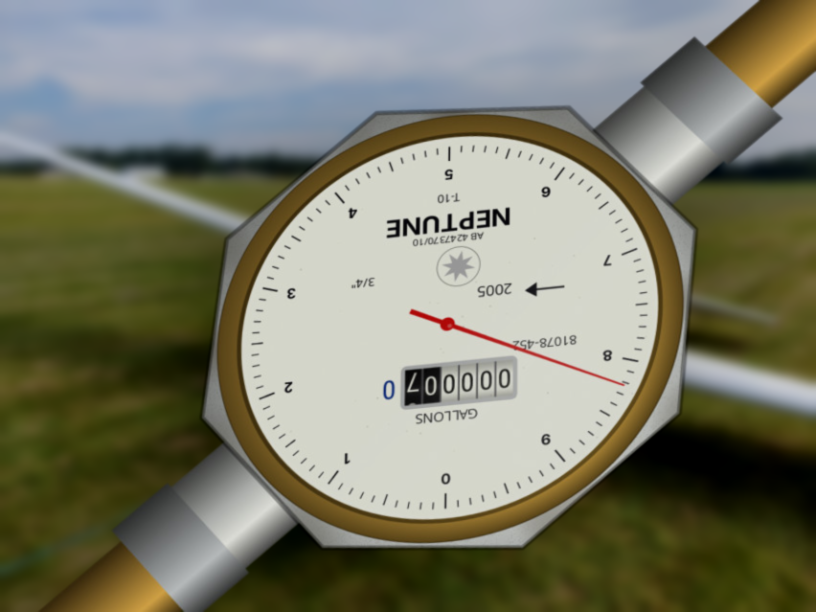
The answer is 68.2 gal
